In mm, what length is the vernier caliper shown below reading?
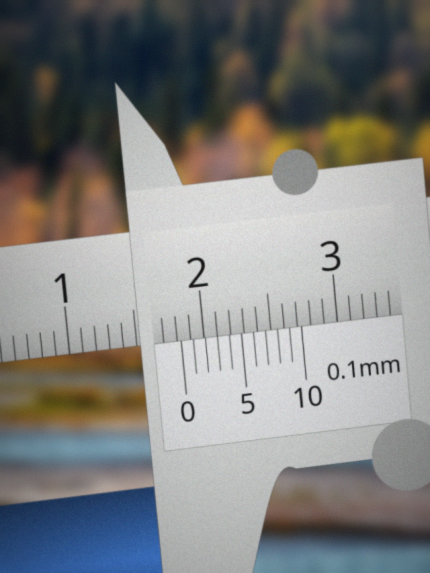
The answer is 18.3 mm
